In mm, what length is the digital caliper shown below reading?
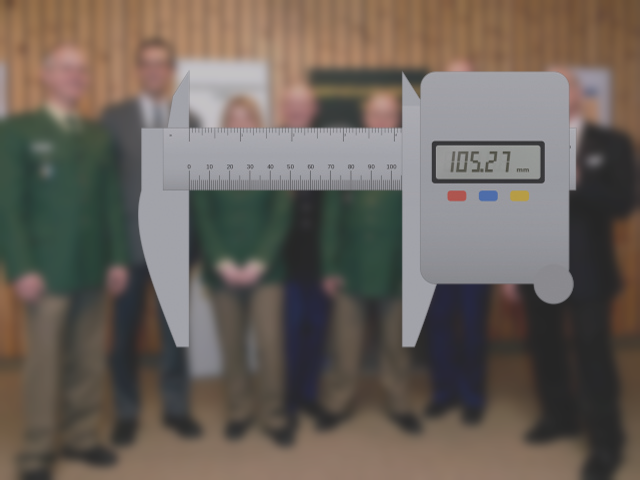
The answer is 105.27 mm
